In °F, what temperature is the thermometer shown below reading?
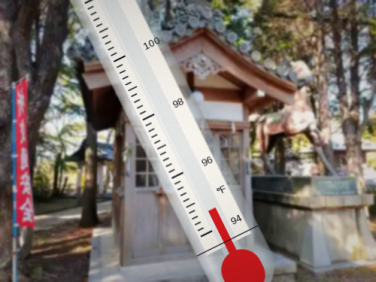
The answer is 94.6 °F
